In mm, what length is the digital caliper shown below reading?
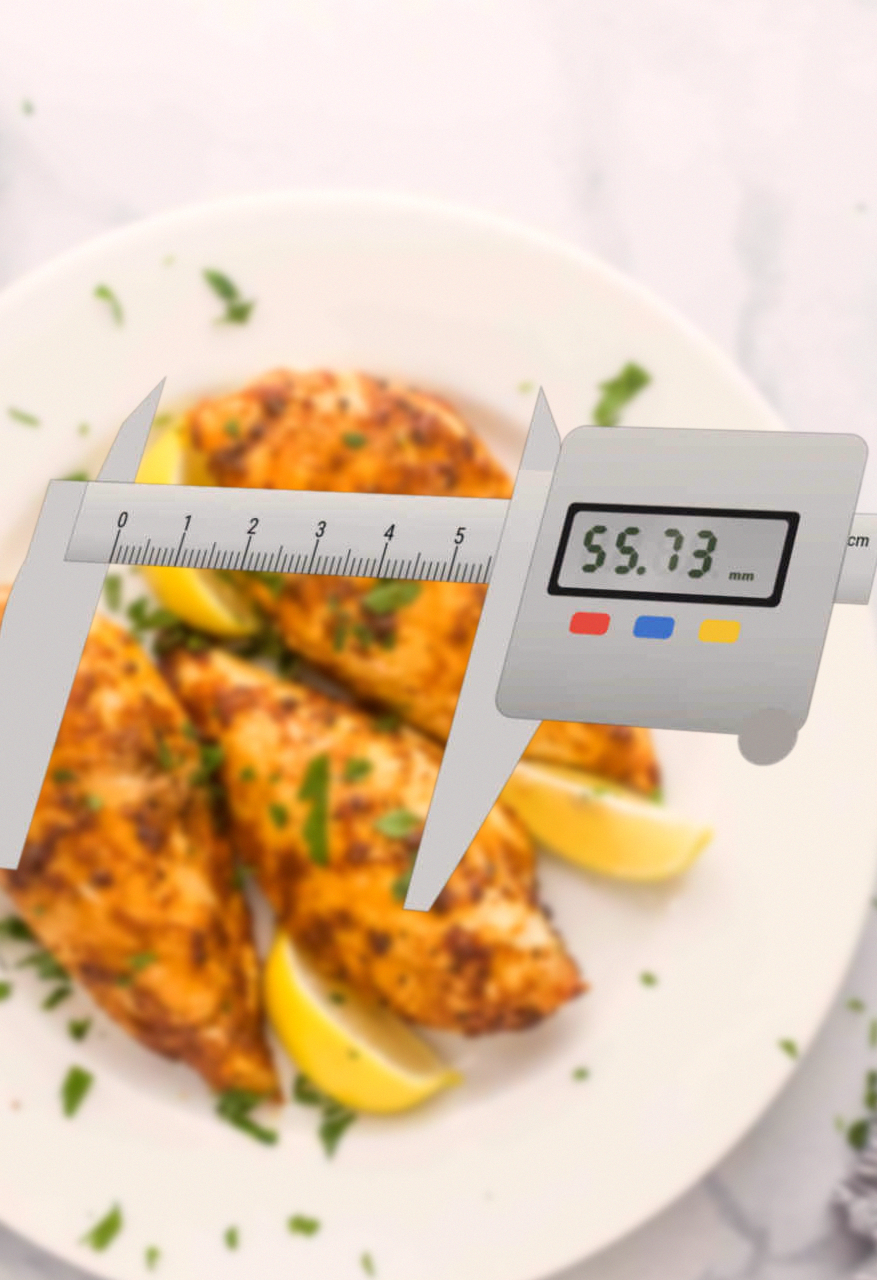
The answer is 55.73 mm
